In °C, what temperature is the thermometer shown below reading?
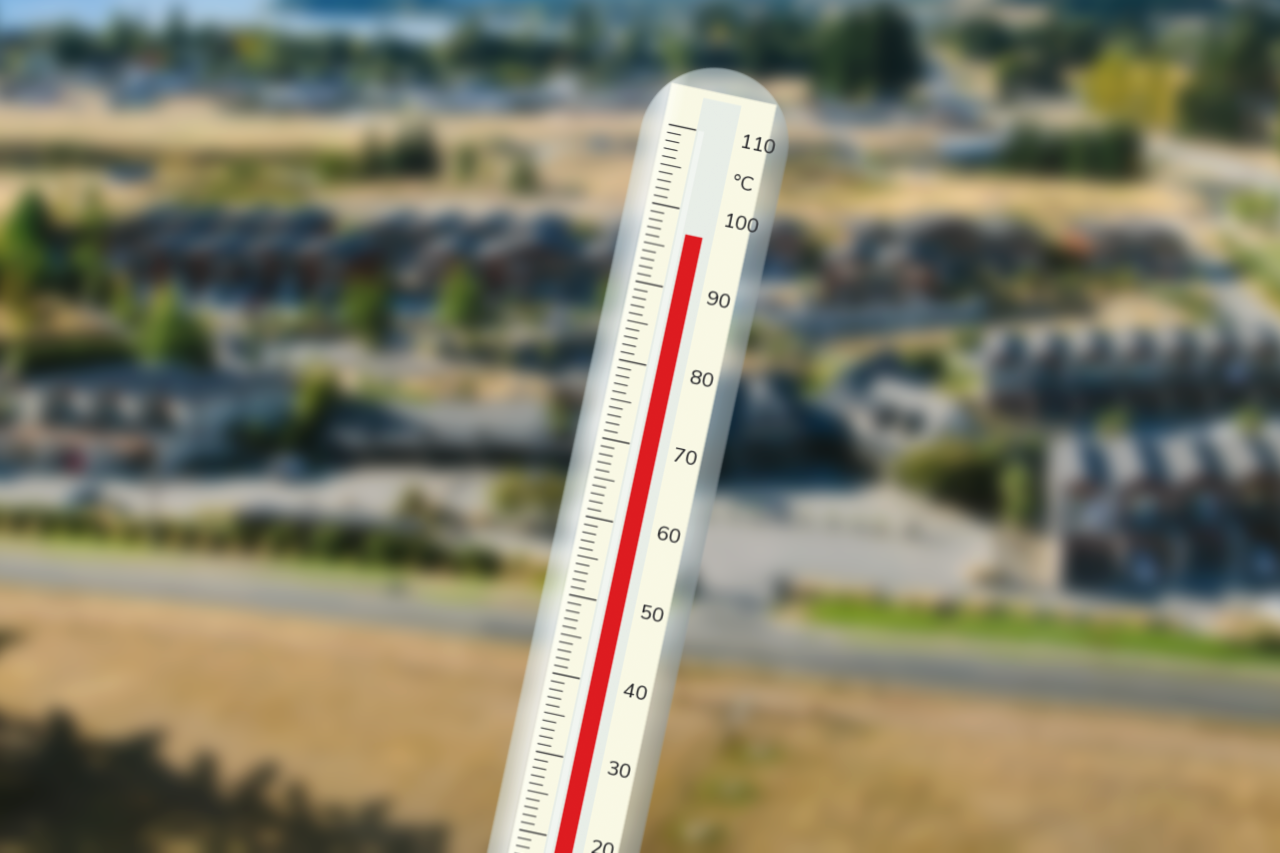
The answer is 97 °C
